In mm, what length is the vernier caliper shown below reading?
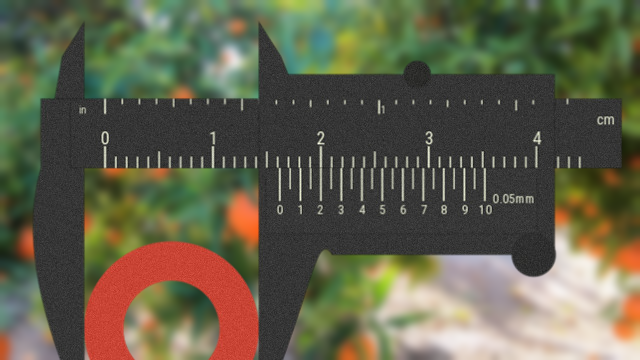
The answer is 16.2 mm
